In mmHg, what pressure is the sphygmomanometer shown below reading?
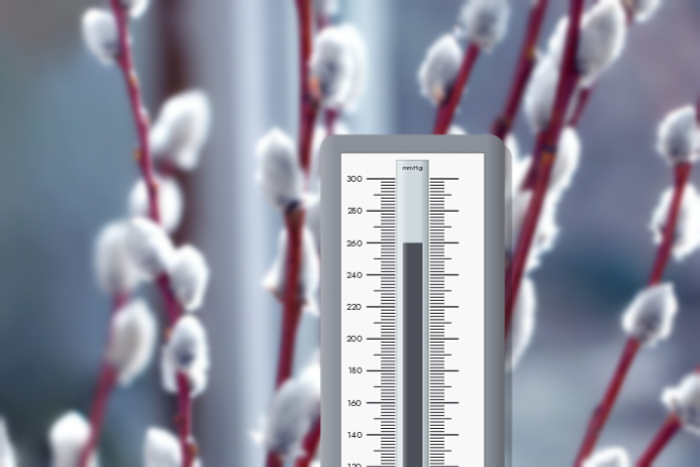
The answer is 260 mmHg
